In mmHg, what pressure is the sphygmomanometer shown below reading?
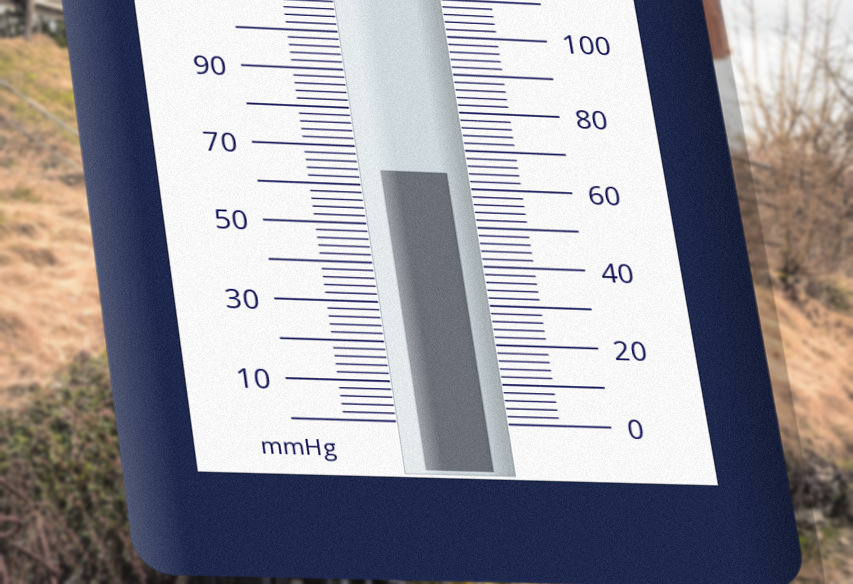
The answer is 64 mmHg
